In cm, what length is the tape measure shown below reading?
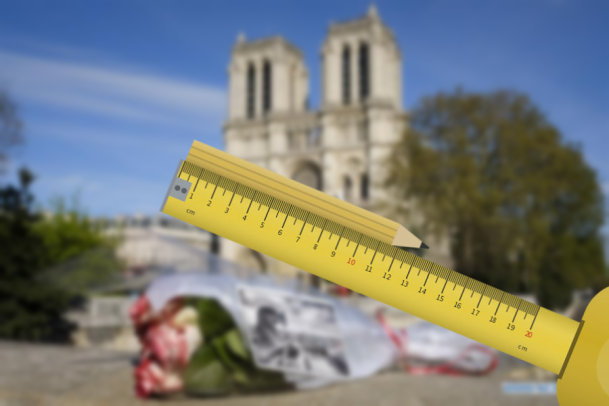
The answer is 13.5 cm
